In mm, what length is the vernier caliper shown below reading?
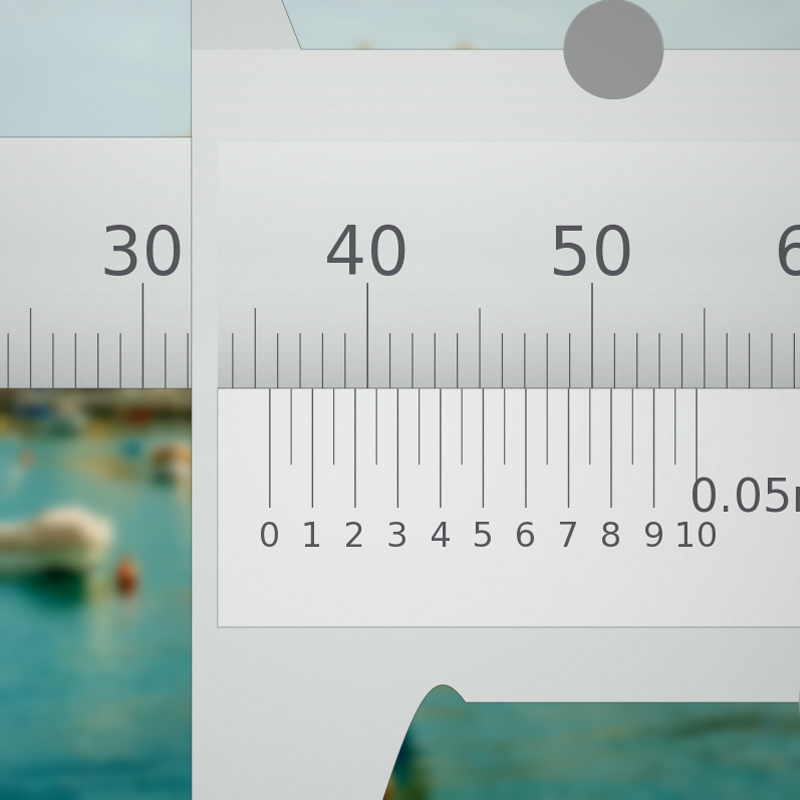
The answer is 35.65 mm
